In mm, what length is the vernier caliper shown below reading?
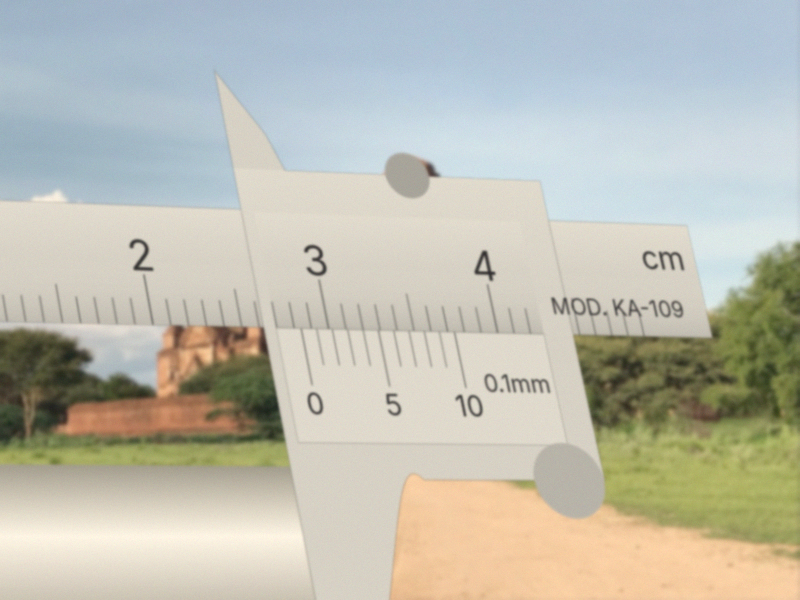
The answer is 28.4 mm
